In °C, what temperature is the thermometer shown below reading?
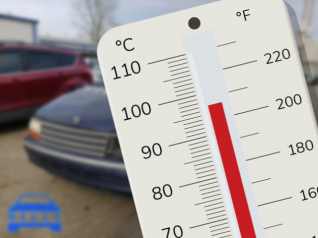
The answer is 97 °C
